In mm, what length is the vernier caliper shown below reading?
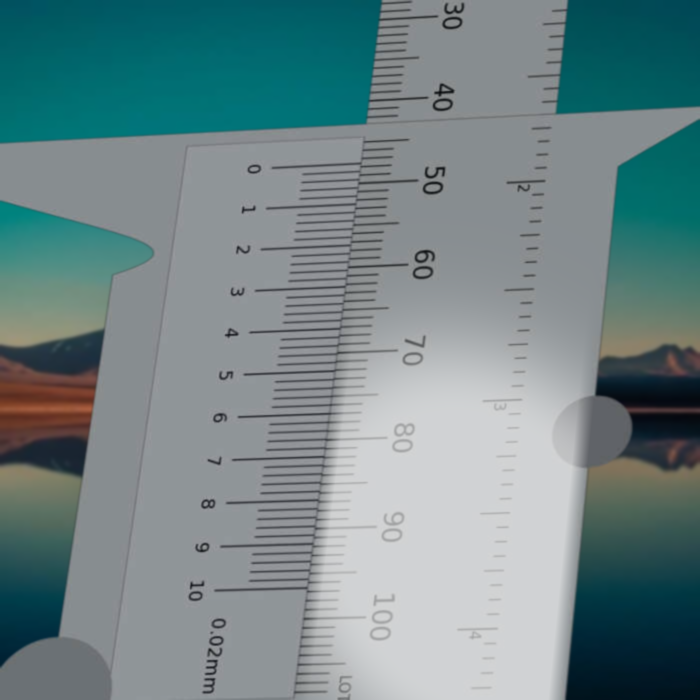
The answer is 47.6 mm
